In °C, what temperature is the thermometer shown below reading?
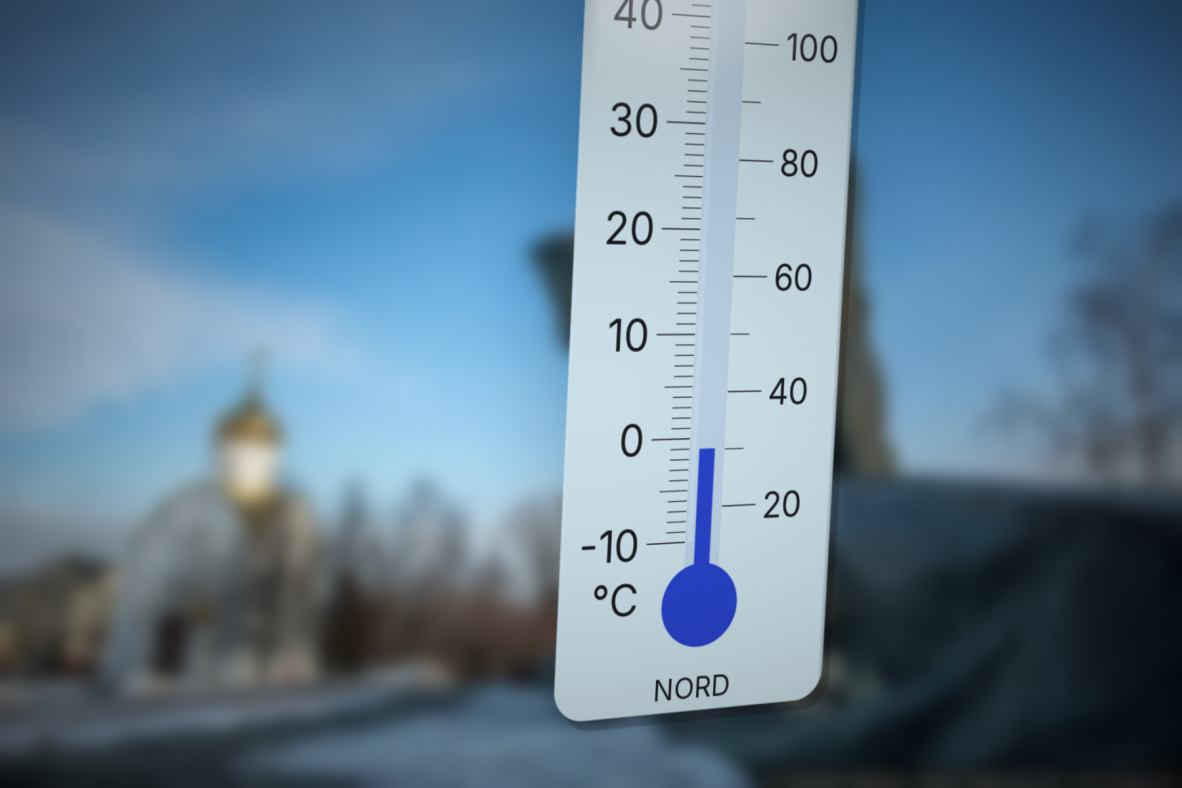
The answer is -1 °C
